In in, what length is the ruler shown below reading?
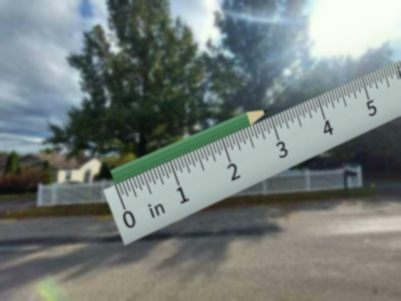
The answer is 3 in
